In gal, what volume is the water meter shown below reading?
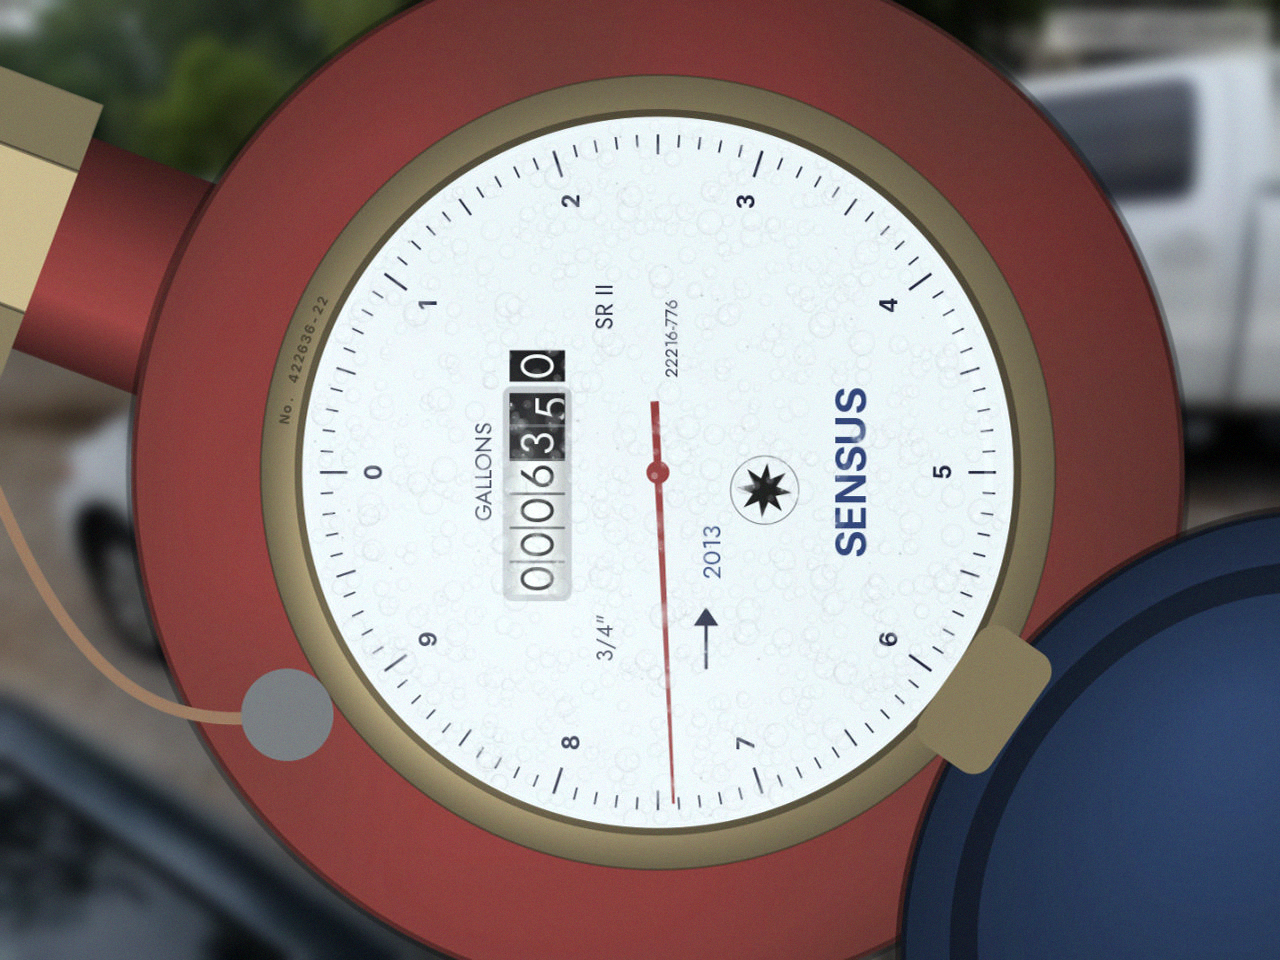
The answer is 6347.4 gal
